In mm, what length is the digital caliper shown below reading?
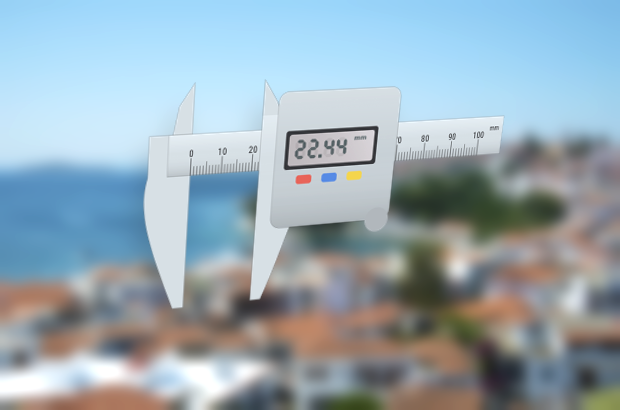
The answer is 22.44 mm
